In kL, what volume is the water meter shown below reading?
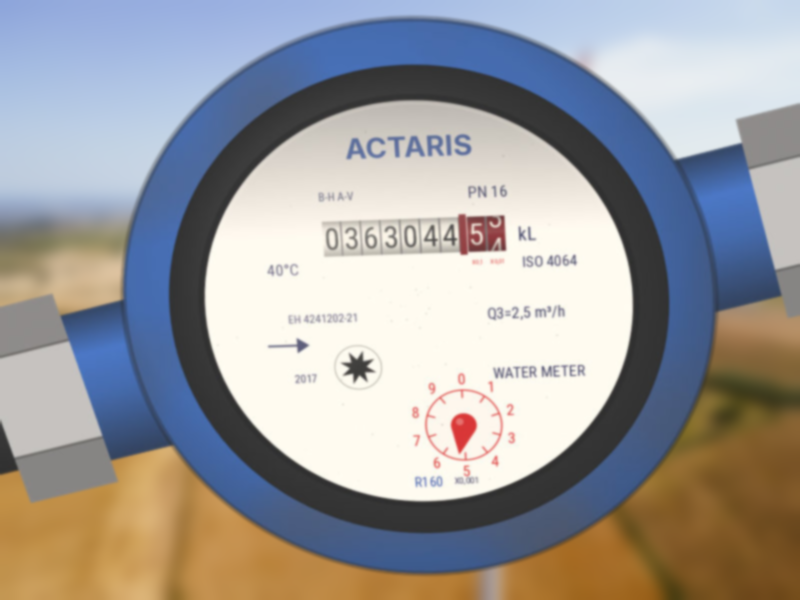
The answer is 363044.535 kL
